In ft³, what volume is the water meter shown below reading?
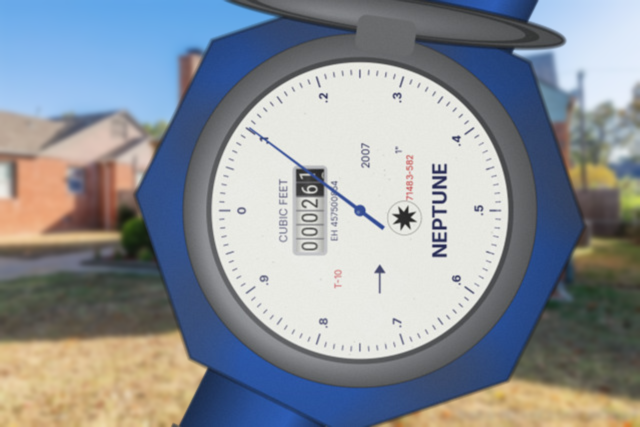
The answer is 261.10 ft³
